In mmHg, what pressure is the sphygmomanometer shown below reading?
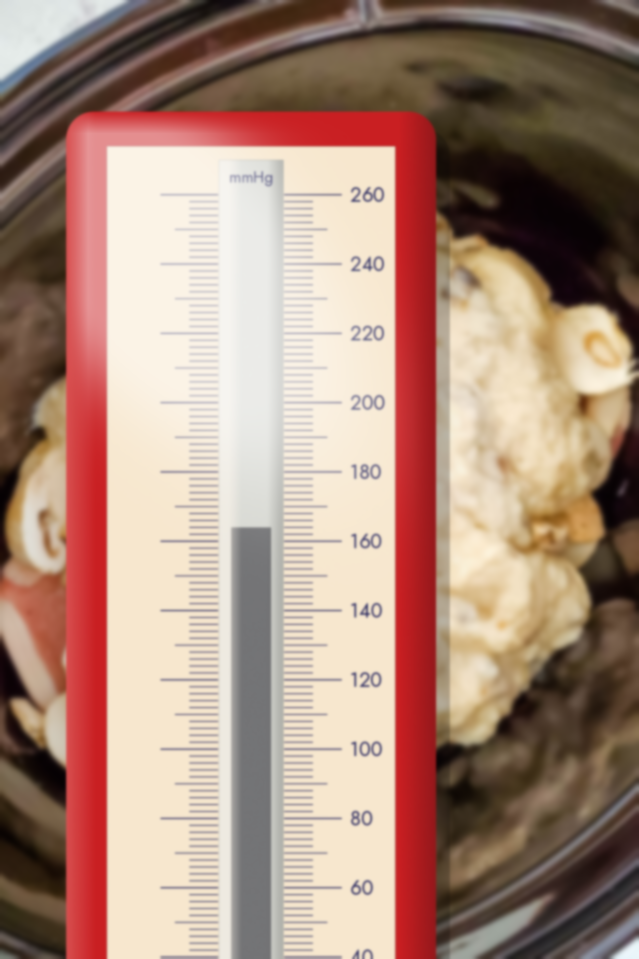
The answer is 164 mmHg
